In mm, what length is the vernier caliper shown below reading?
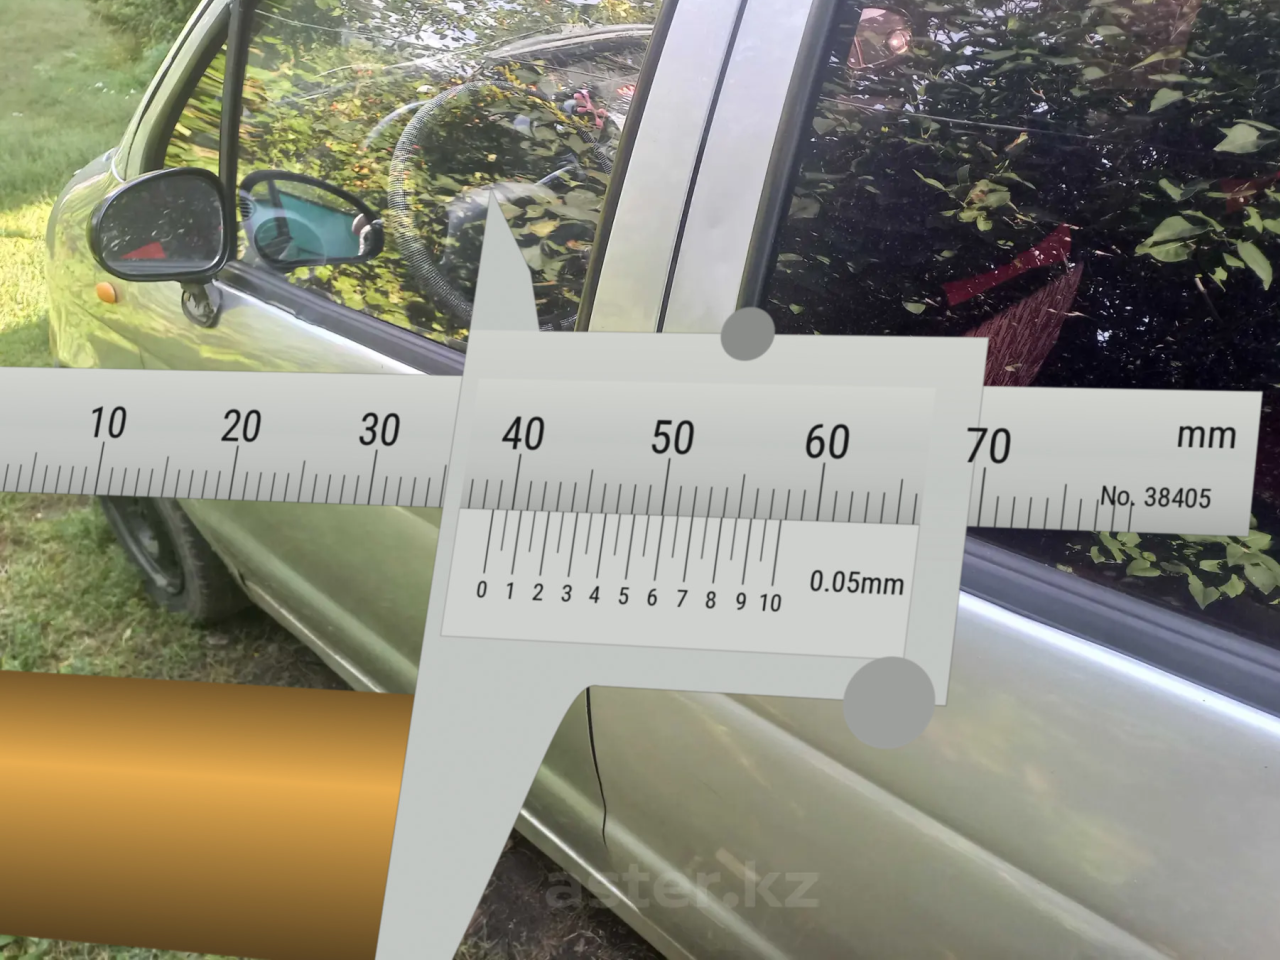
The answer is 38.7 mm
